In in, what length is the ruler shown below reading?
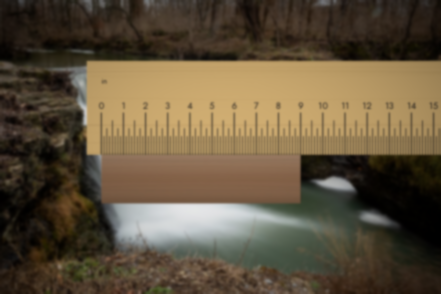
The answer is 9 in
